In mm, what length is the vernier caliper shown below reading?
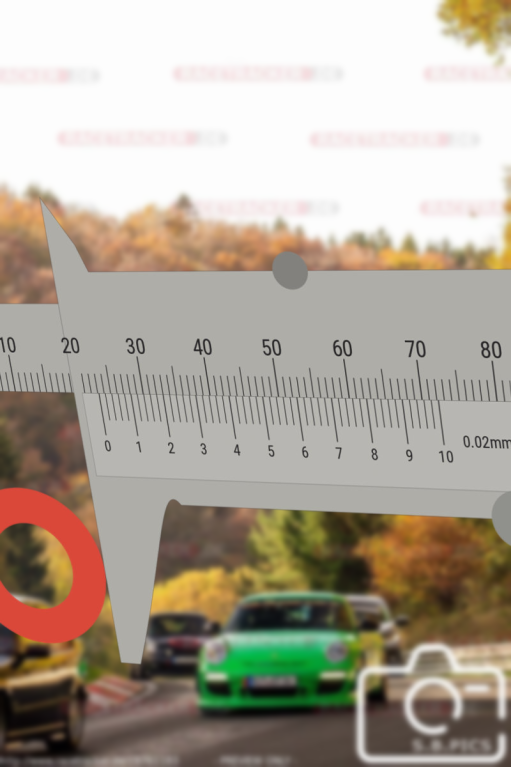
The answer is 23.2 mm
